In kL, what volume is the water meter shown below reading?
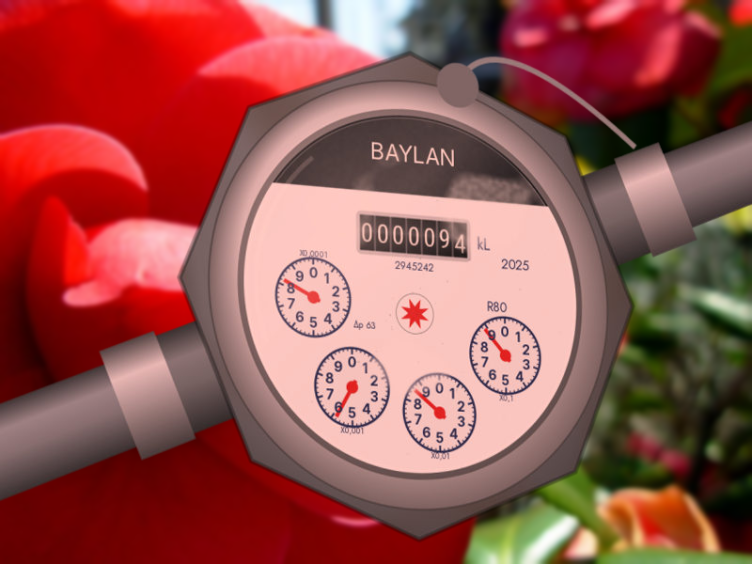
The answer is 93.8858 kL
